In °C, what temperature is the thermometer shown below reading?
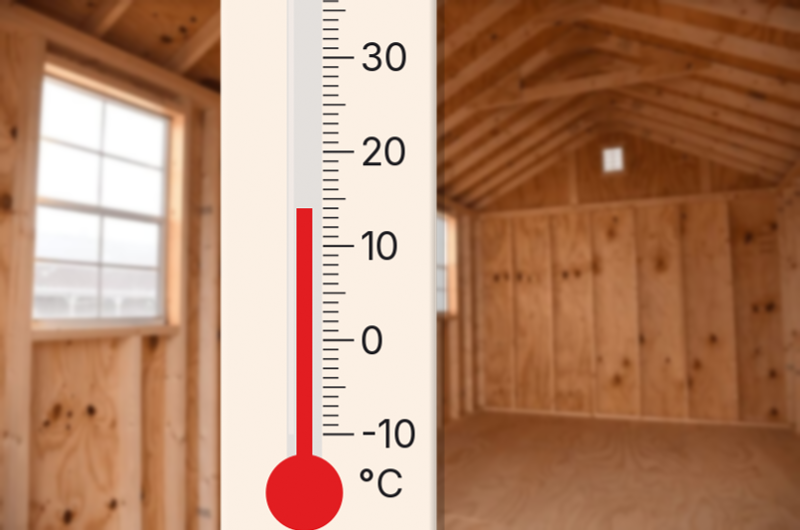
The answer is 14 °C
